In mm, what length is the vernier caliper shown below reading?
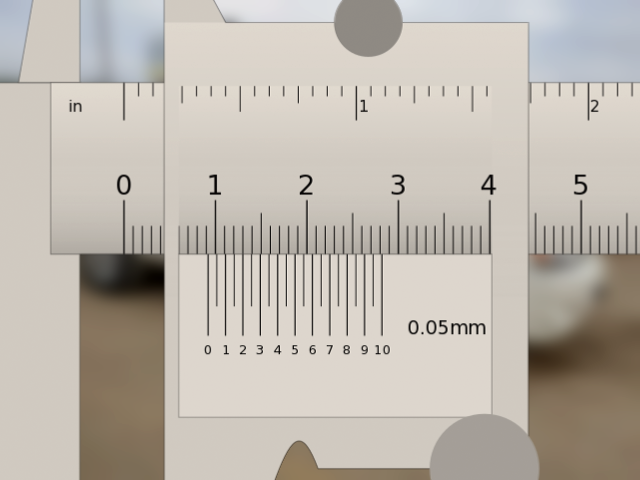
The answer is 9.2 mm
